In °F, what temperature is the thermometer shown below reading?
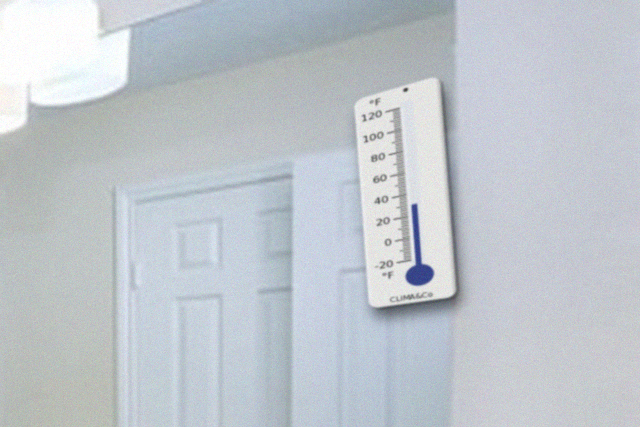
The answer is 30 °F
